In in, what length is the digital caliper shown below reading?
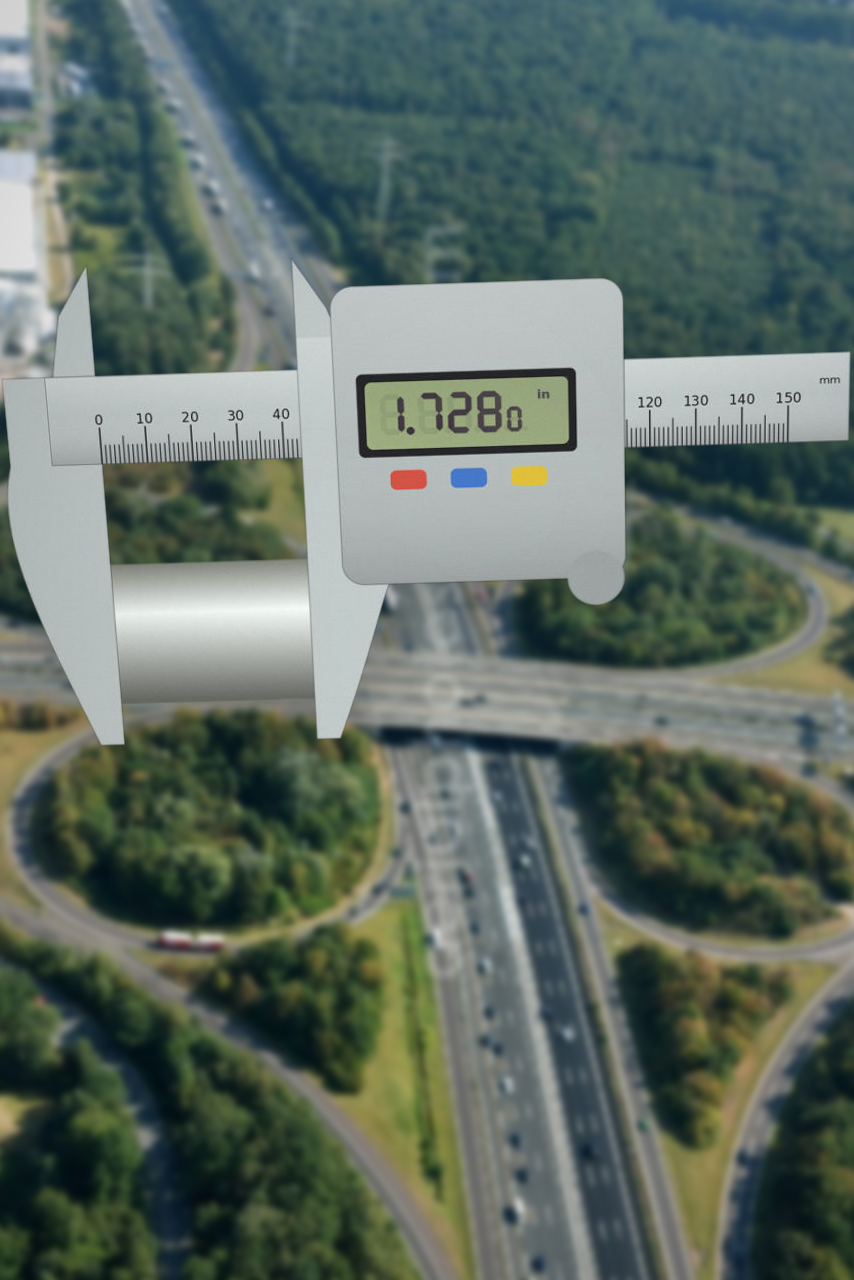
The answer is 1.7280 in
